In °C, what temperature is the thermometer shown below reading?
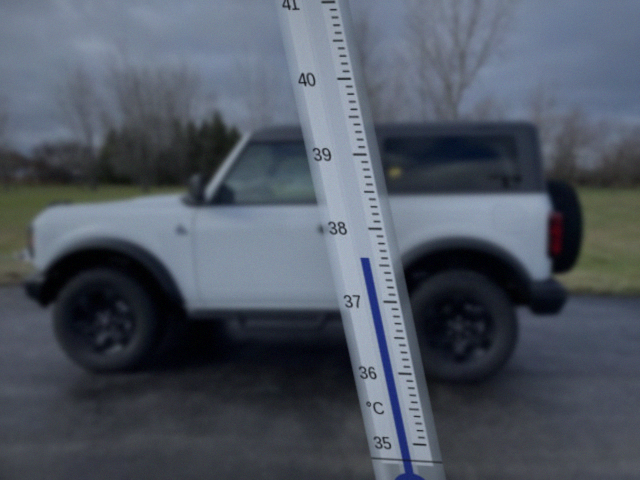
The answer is 37.6 °C
